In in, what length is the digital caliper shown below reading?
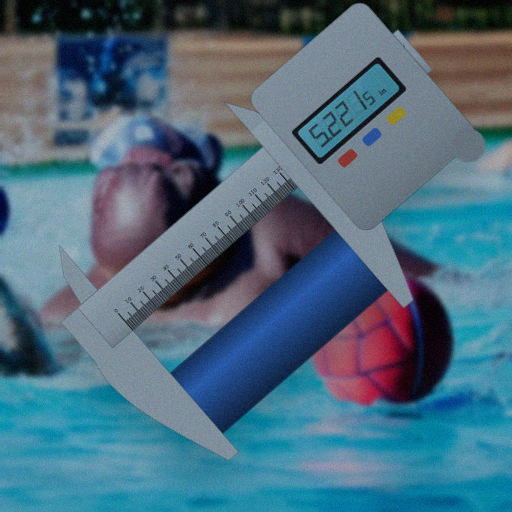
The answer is 5.2215 in
